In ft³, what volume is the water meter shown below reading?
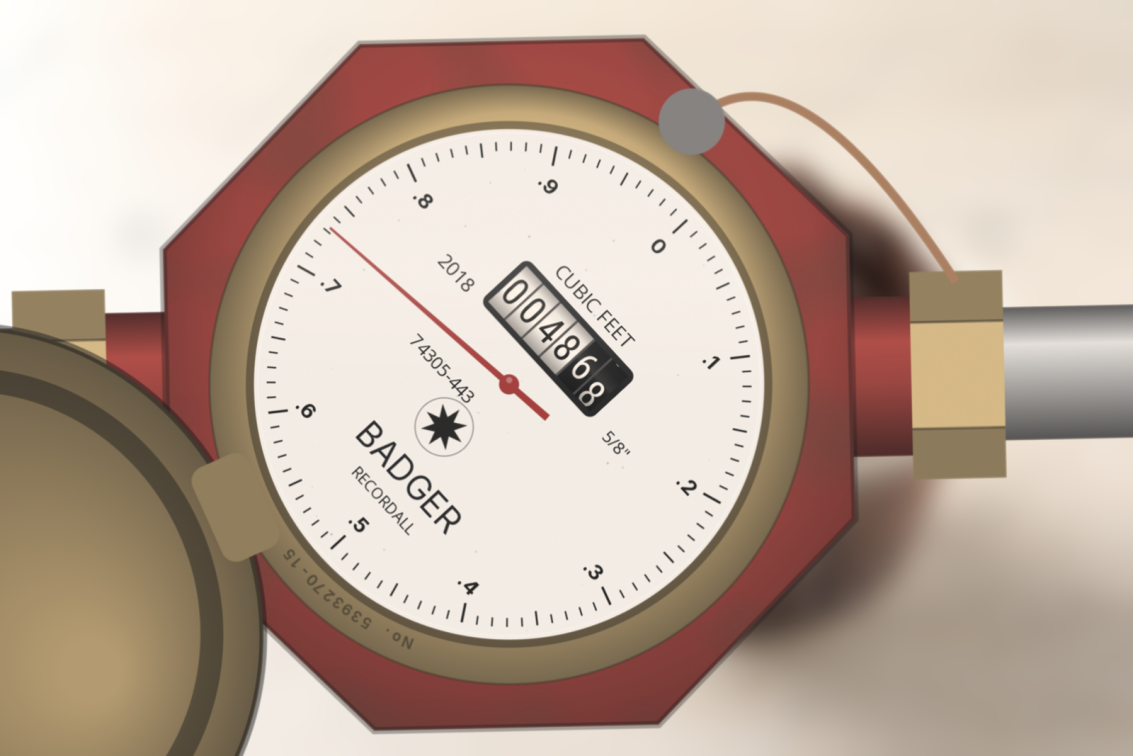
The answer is 4867.73 ft³
